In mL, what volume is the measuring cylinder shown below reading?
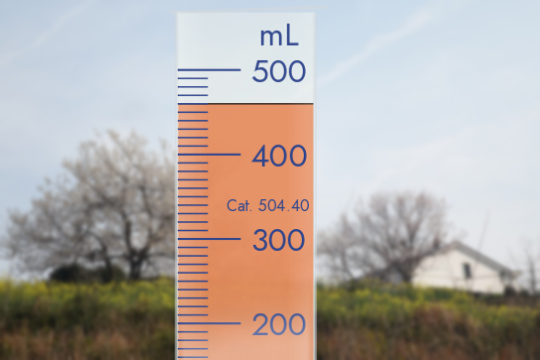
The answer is 460 mL
